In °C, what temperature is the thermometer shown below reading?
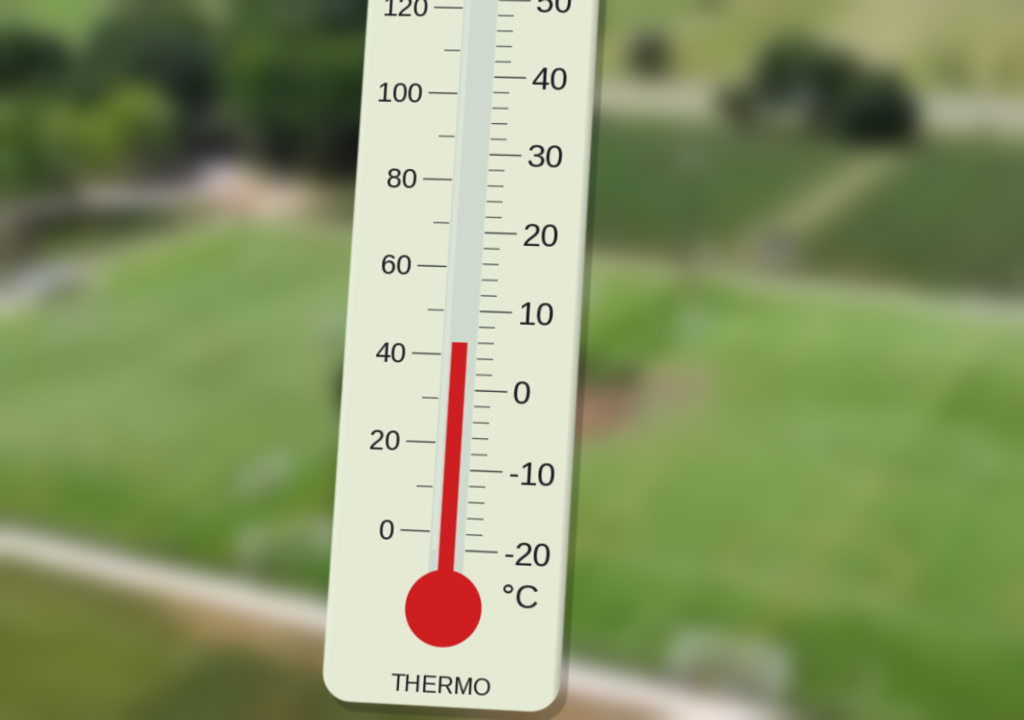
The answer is 6 °C
